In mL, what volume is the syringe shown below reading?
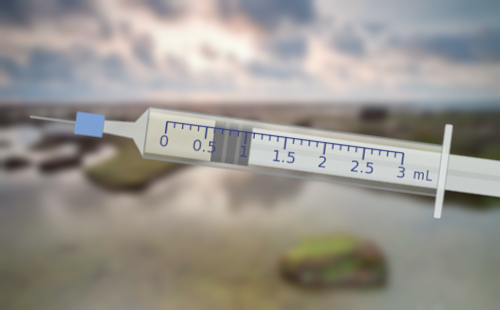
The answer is 0.6 mL
